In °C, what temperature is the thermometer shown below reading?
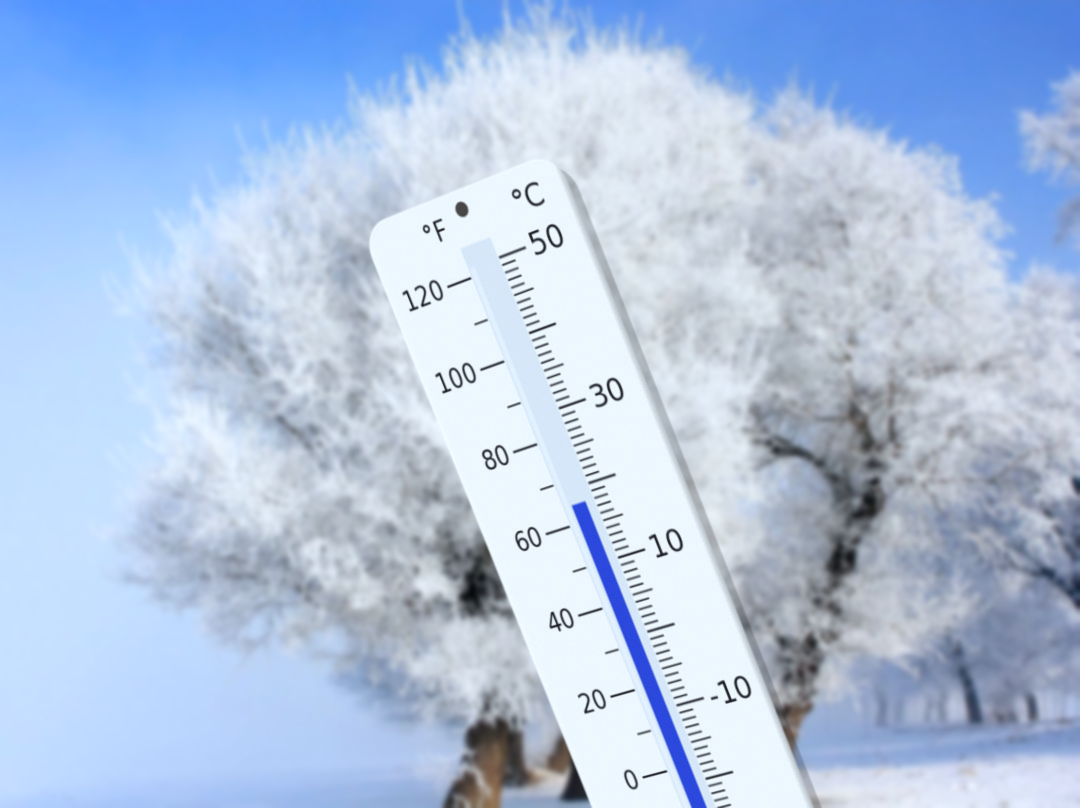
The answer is 18 °C
